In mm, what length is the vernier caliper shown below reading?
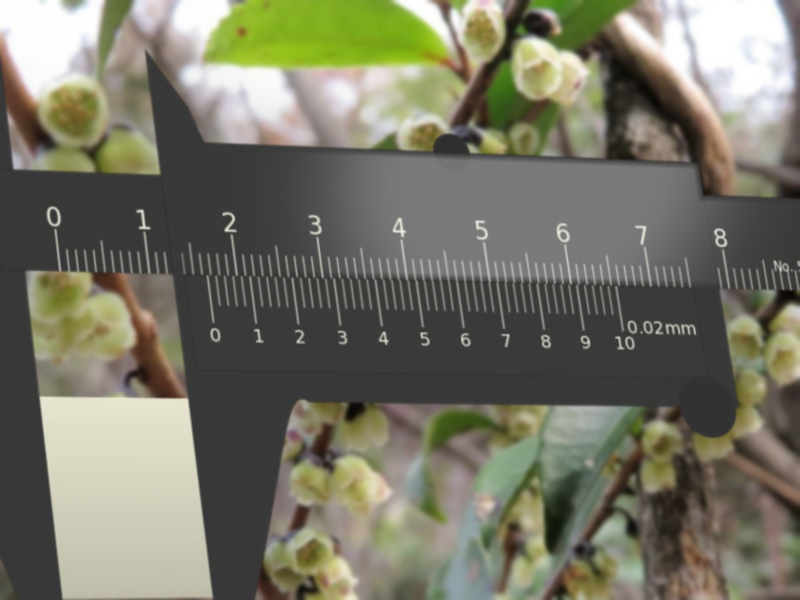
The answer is 16.6 mm
